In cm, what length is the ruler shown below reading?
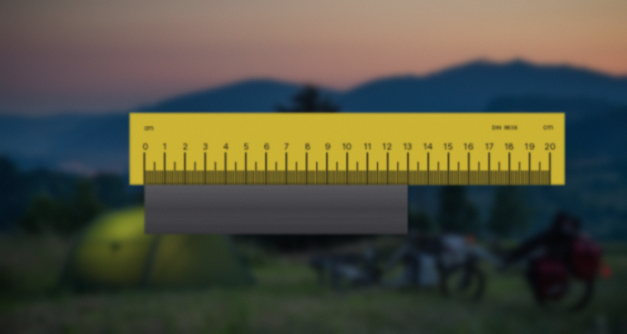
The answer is 13 cm
